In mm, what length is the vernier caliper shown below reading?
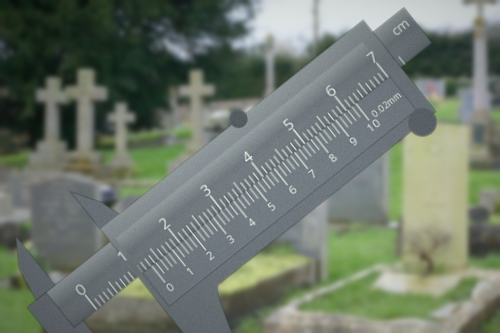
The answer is 13.2 mm
